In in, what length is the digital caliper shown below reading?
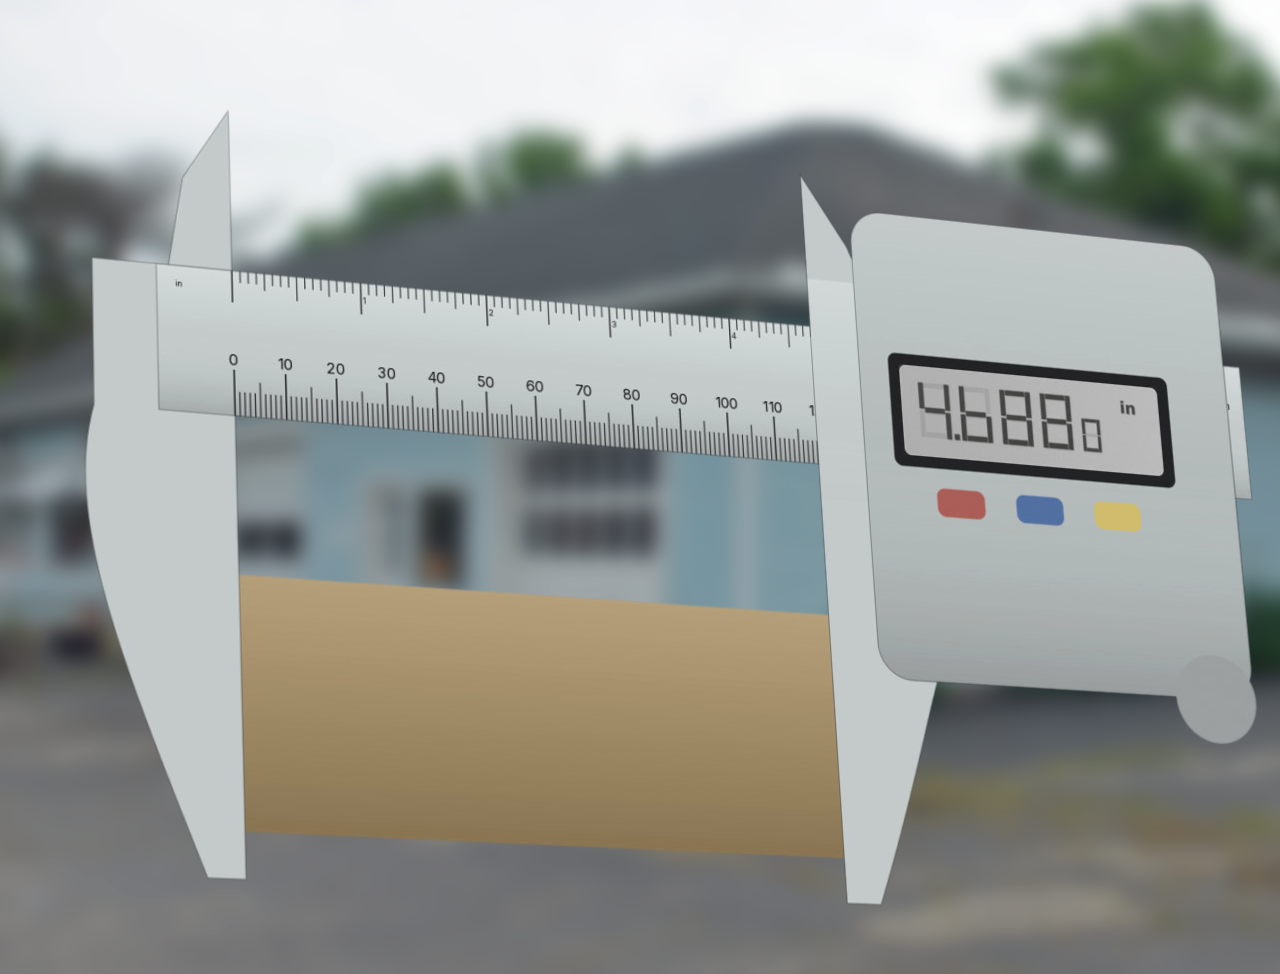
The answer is 4.6880 in
